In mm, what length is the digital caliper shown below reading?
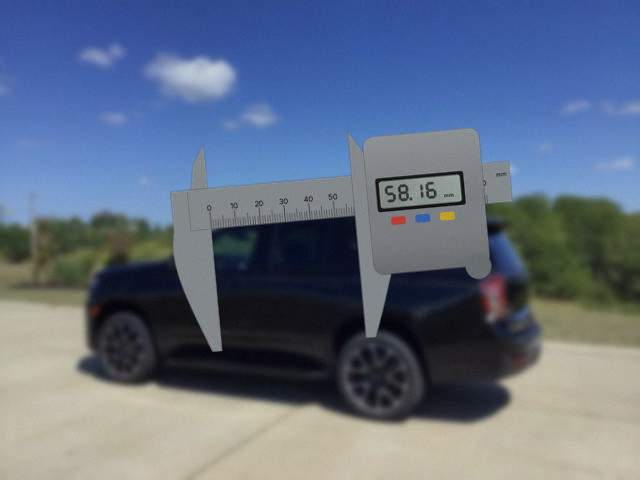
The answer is 58.16 mm
